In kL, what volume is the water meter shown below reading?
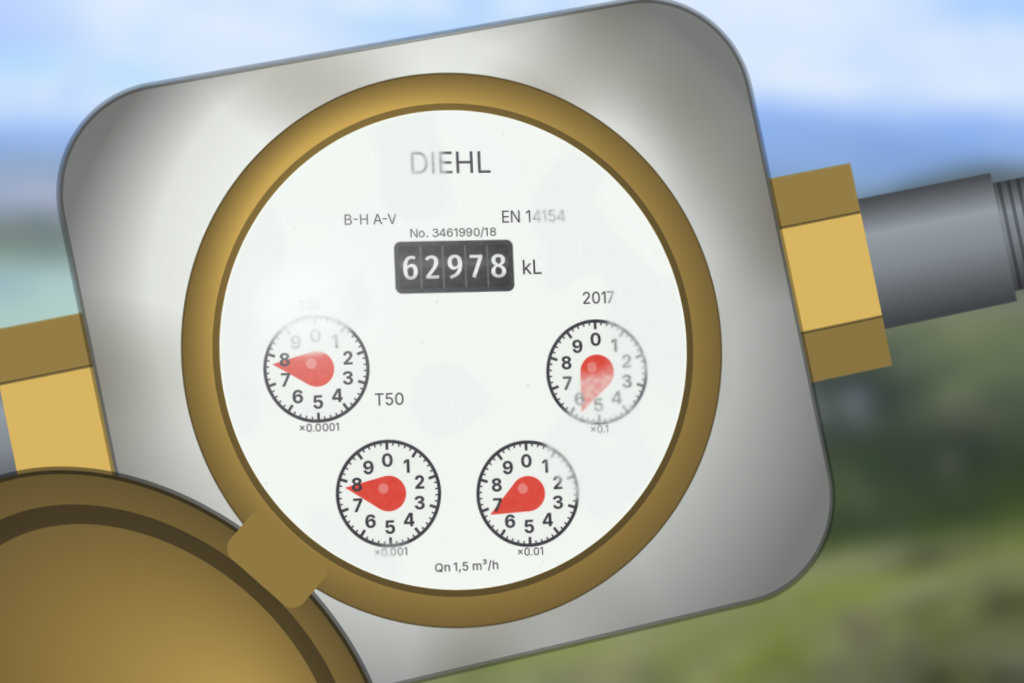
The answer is 62978.5677 kL
